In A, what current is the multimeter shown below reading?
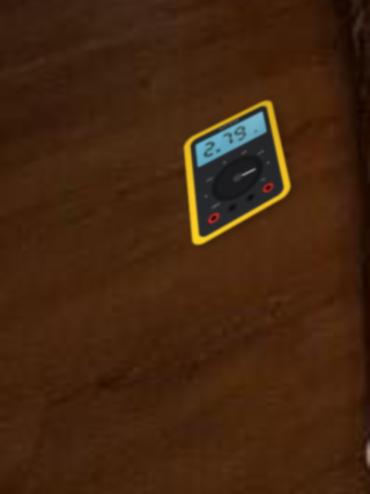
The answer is 2.79 A
